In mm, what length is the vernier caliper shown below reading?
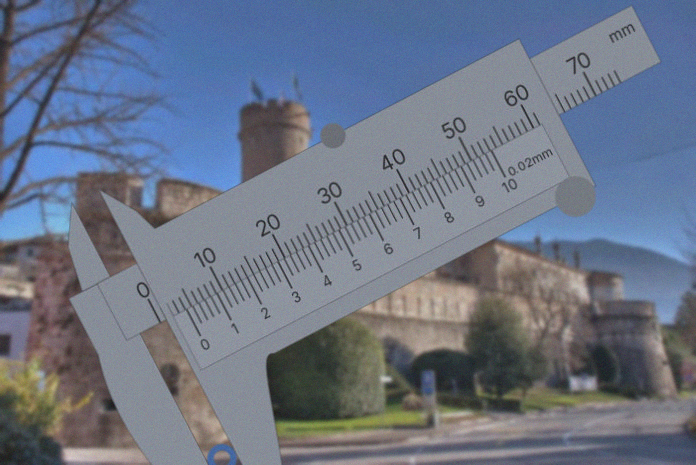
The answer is 4.2 mm
